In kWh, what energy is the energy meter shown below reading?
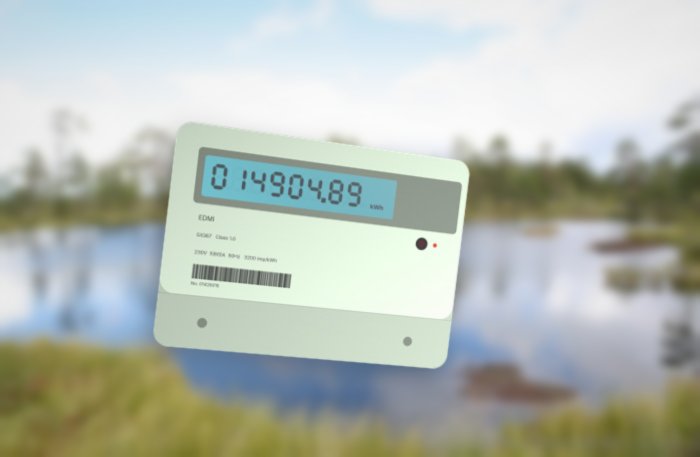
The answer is 14904.89 kWh
